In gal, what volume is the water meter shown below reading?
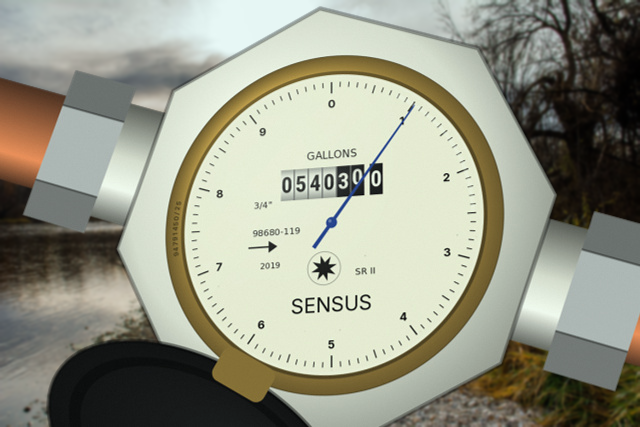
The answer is 540301.0 gal
